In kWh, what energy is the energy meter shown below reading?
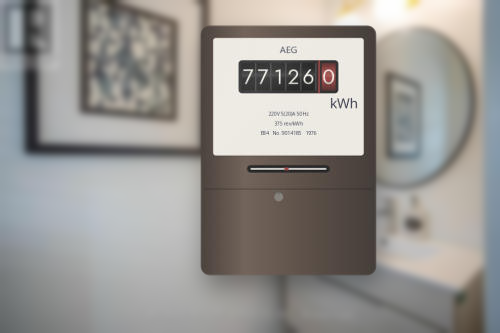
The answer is 77126.0 kWh
